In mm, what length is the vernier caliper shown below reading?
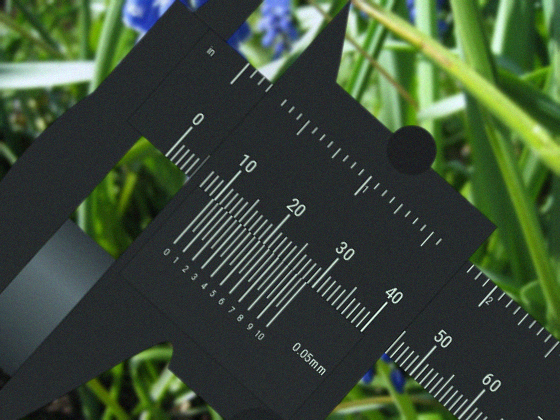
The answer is 9.8 mm
